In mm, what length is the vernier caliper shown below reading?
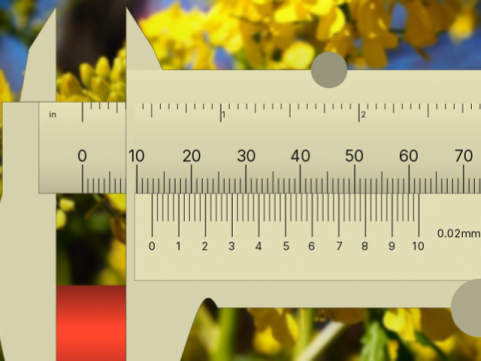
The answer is 12.8 mm
